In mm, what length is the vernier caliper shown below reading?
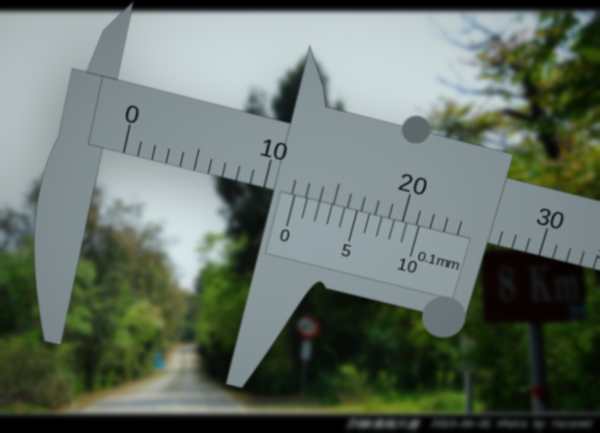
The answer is 12.2 mm
